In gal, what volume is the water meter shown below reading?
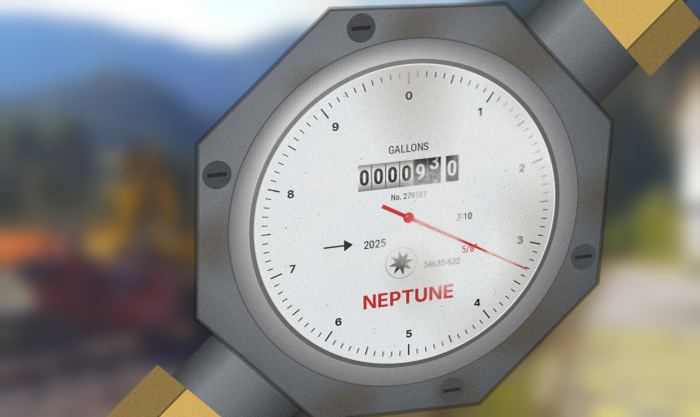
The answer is 933.3 gal
